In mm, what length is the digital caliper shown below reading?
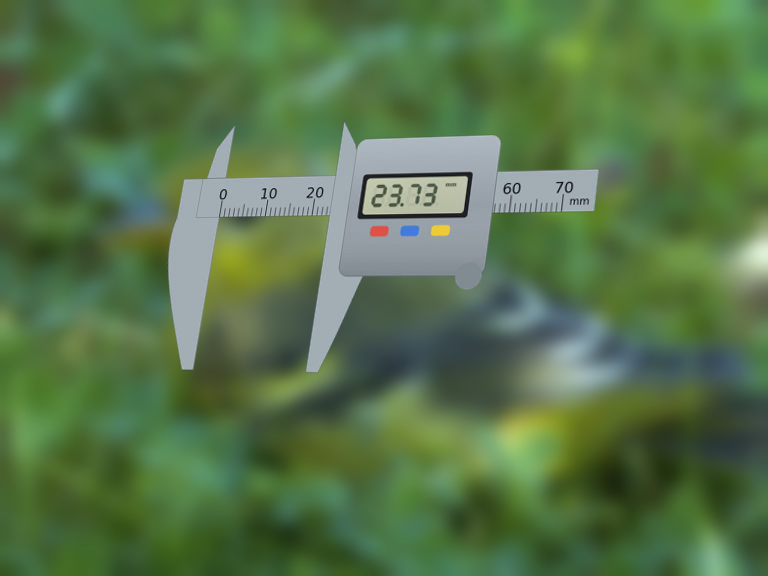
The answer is 23.73 mm
